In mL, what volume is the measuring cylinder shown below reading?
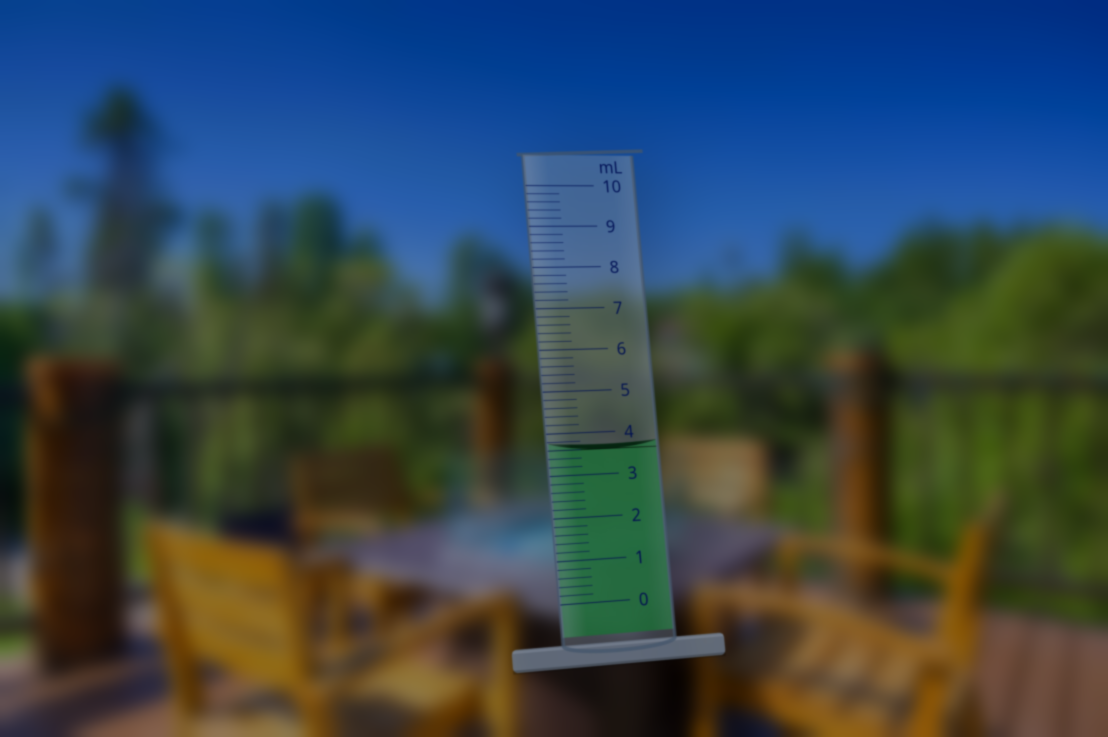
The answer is 3.6 mL
